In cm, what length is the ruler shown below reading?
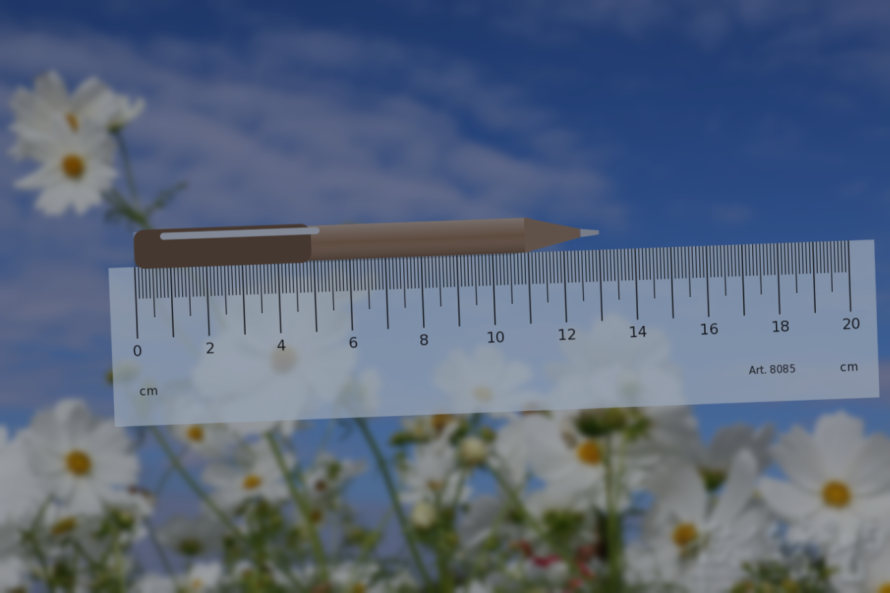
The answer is 13 cm
